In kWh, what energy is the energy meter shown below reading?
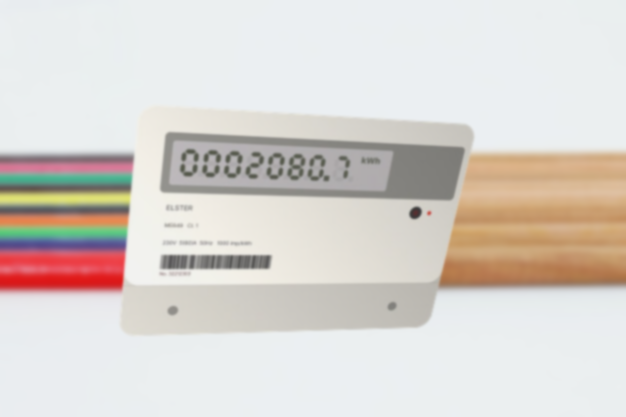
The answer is 2080.7 kWh
